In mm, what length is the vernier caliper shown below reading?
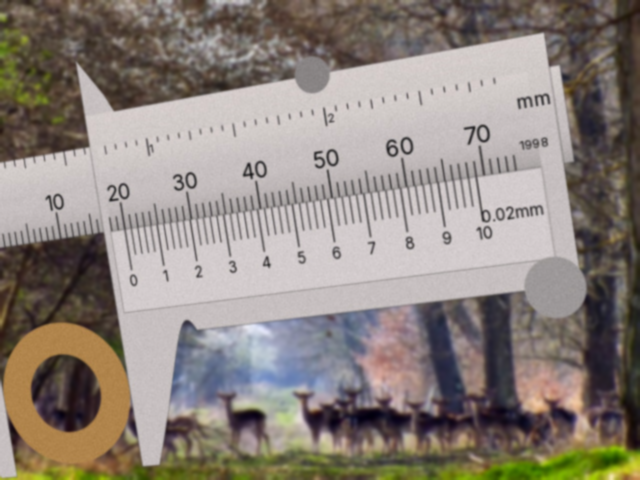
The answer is 20.0 mm
